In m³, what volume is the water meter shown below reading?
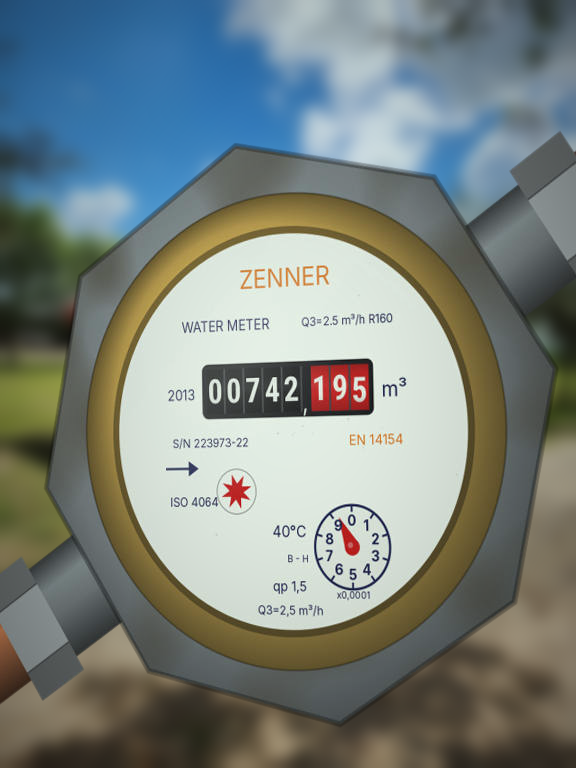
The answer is 742.1949 m³
